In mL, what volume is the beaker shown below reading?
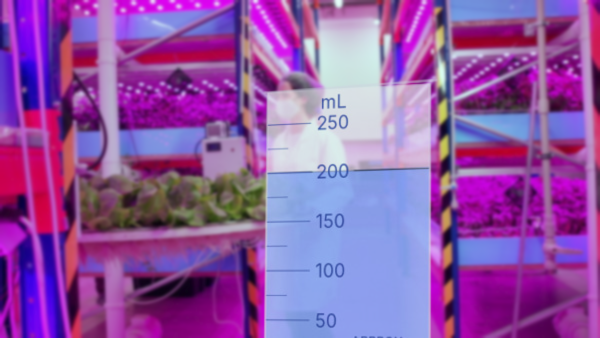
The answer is 200 mL
